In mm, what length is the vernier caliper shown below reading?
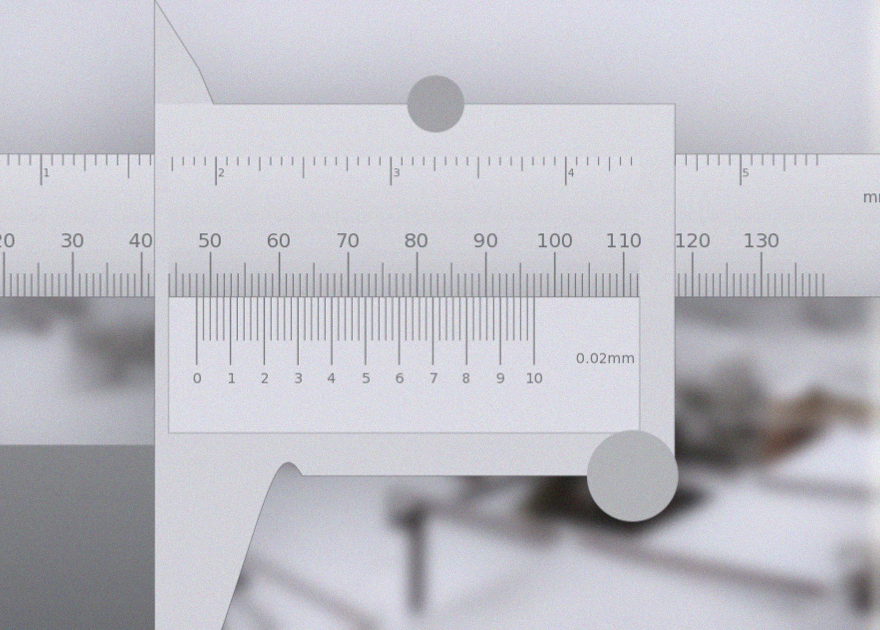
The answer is 48.0 mm
